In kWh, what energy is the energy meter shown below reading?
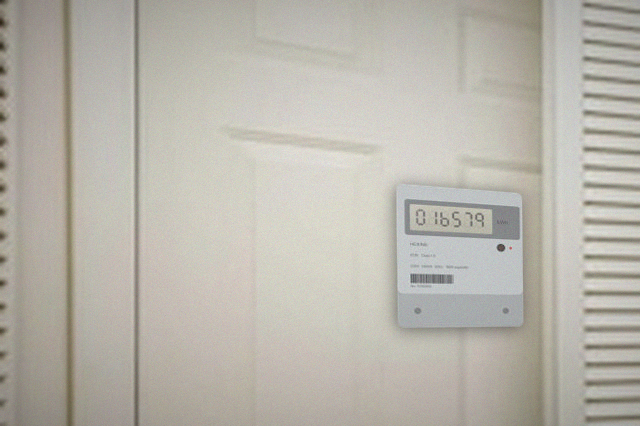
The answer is 16579 kWh
